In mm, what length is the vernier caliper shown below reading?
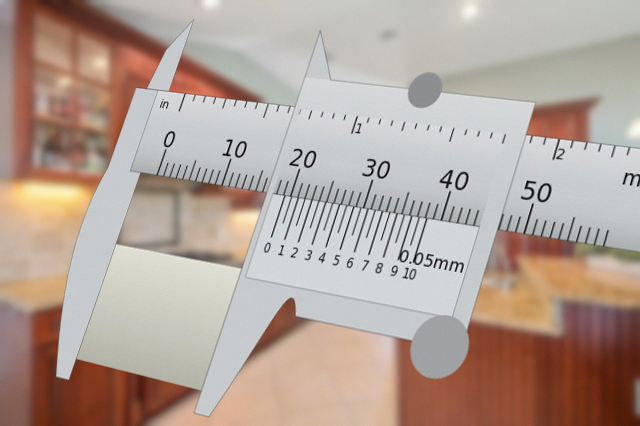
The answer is 19.2 mm
